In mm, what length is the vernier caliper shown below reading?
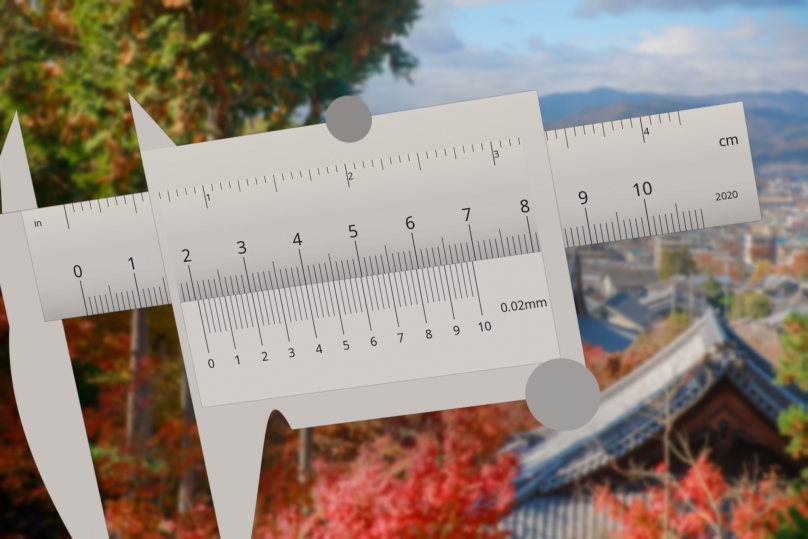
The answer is 20.4 mm
